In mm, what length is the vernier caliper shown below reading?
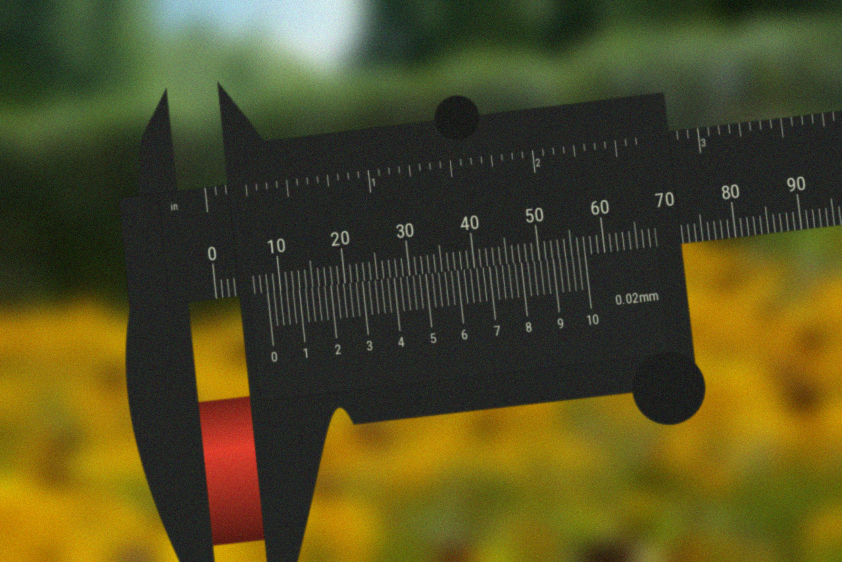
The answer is 8.0 mm
